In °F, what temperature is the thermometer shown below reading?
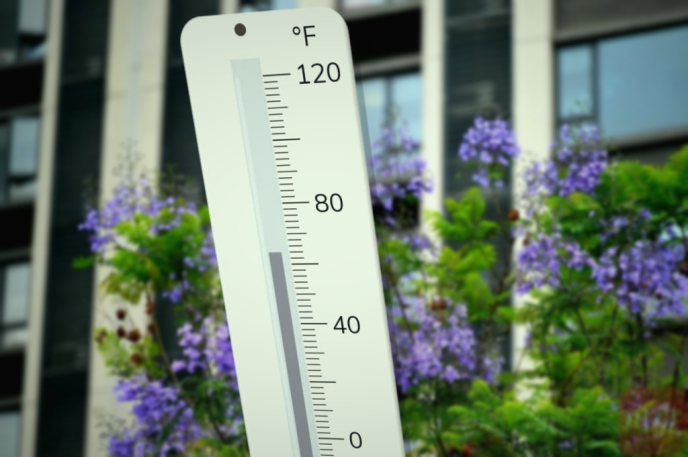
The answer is 64 °F
